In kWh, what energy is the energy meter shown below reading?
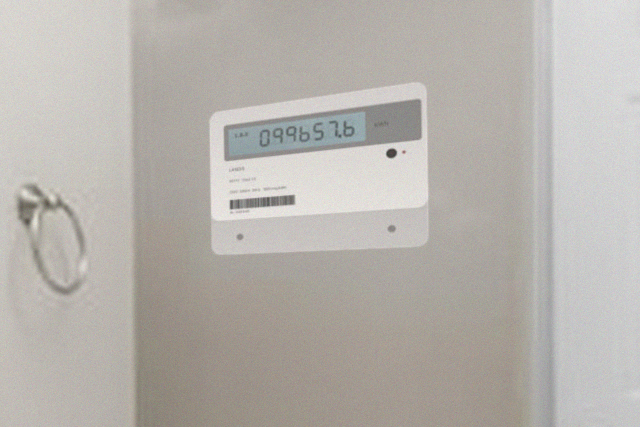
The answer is 99657.6 kWh
